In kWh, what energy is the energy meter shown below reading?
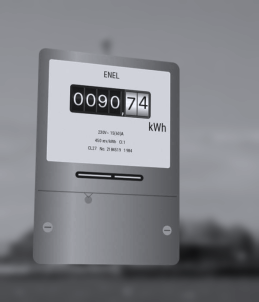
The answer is 90.74 kWh
